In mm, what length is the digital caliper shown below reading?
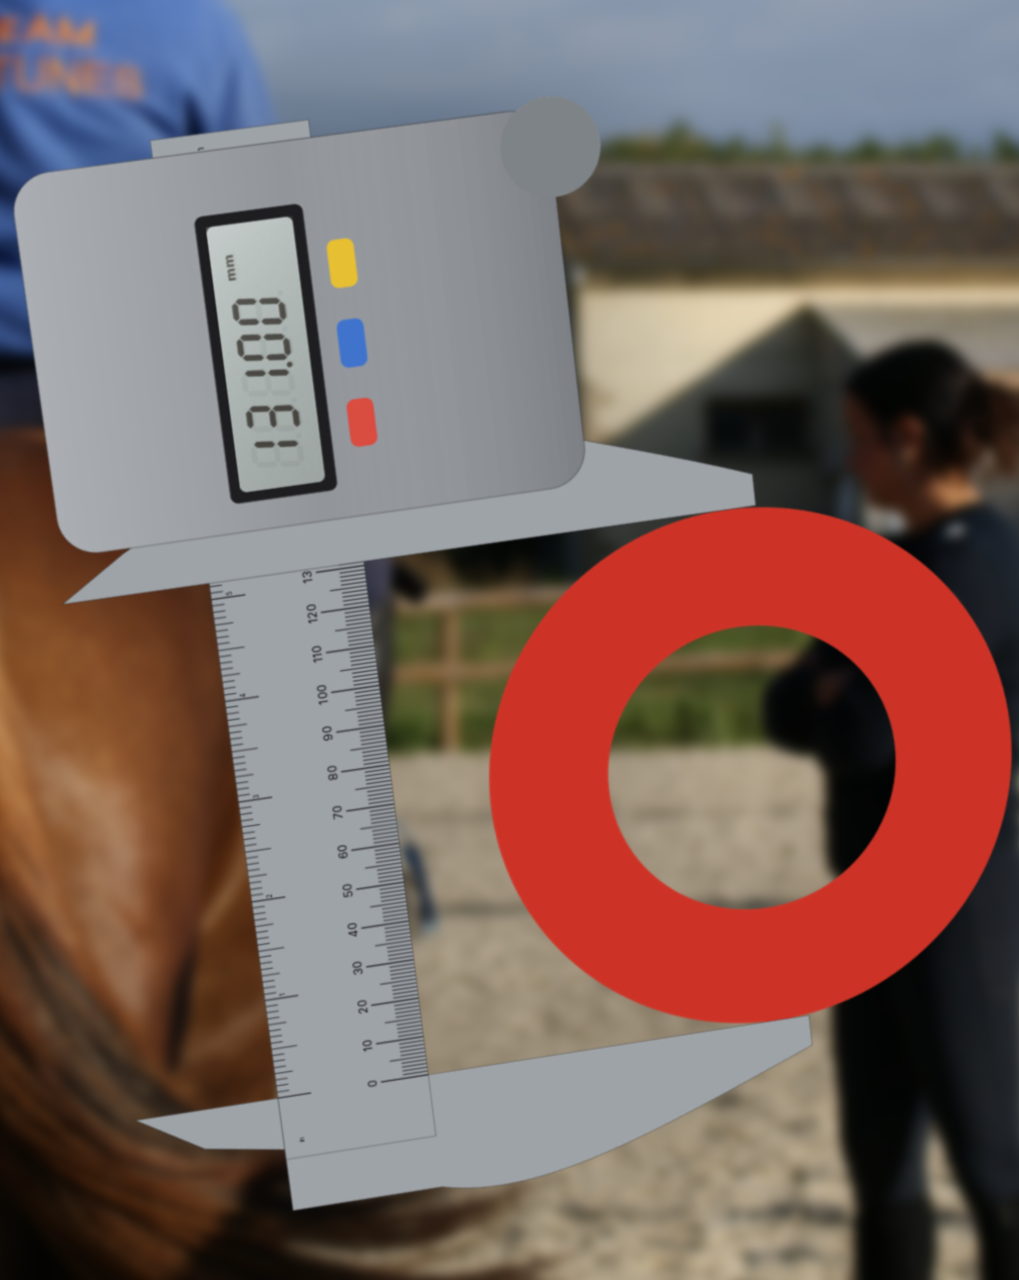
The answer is 131.00 mm
